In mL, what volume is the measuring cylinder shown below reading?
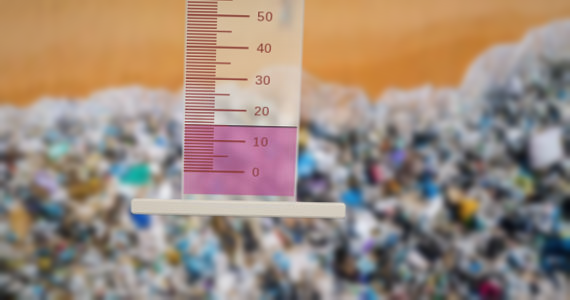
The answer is 15 mL
